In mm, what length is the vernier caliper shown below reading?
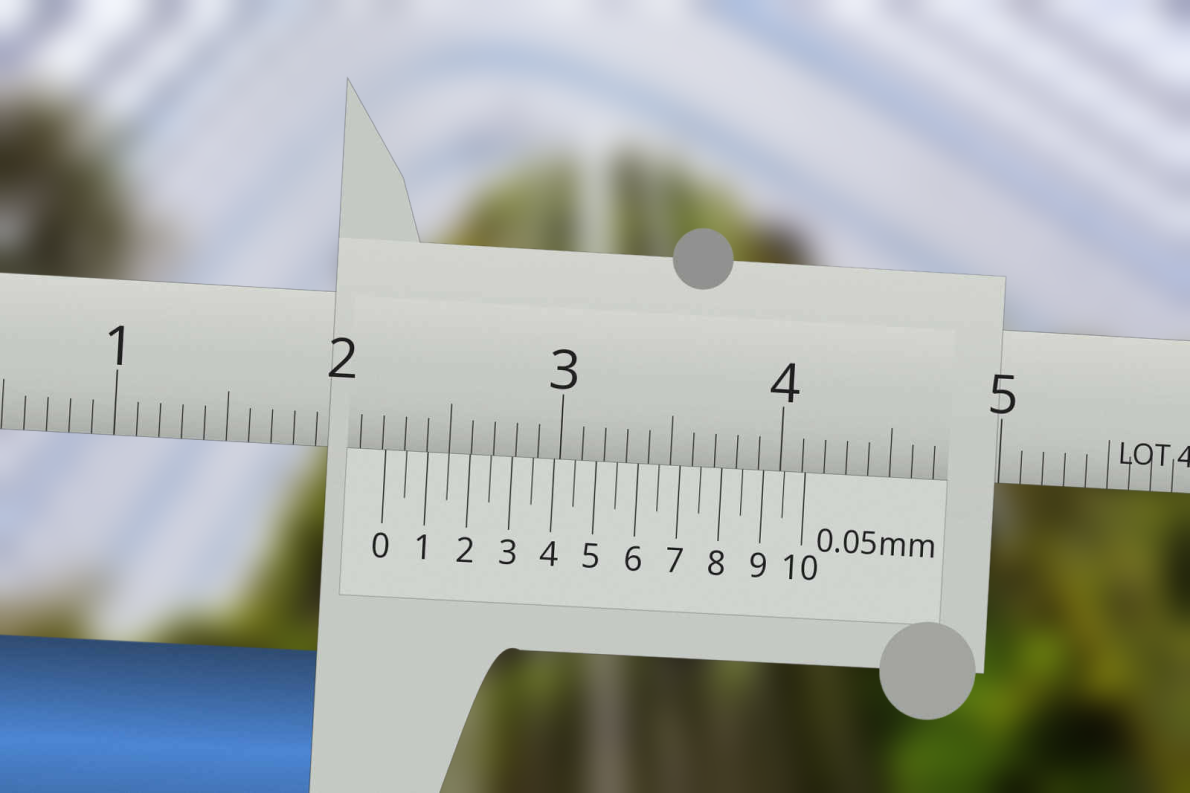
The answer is 22.15 mm
